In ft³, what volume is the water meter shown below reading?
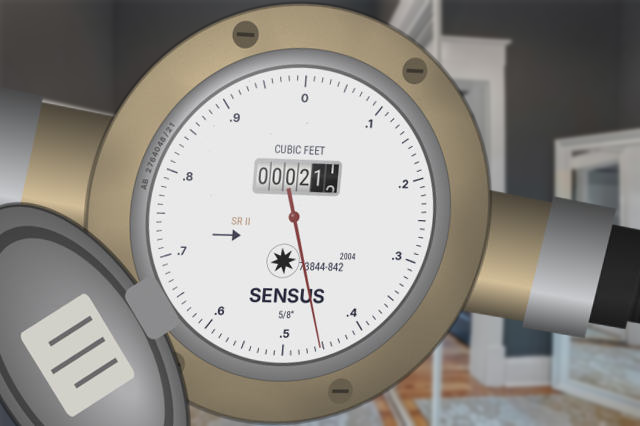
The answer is 211.45 ft³
